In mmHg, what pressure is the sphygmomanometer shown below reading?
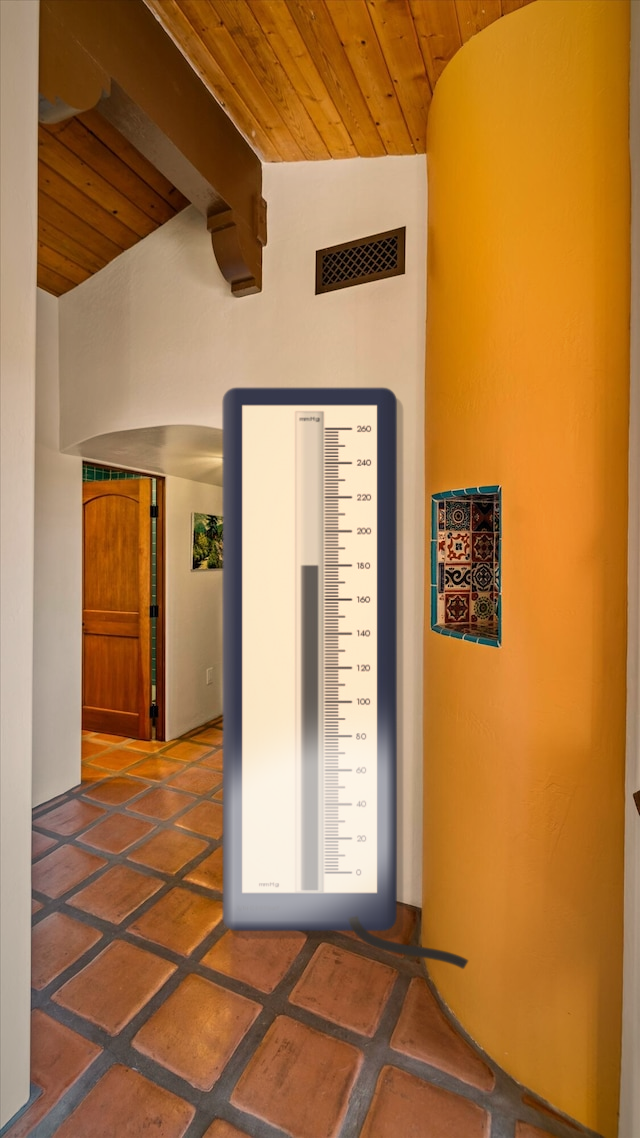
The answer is 180 mmHg
